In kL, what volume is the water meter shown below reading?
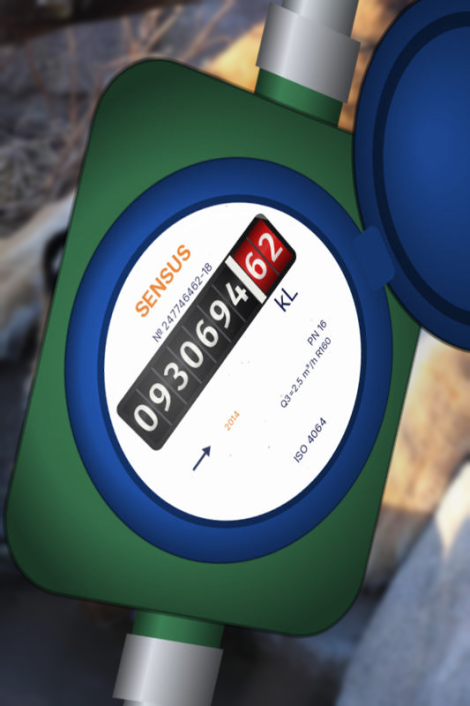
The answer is 930694.62 kL
